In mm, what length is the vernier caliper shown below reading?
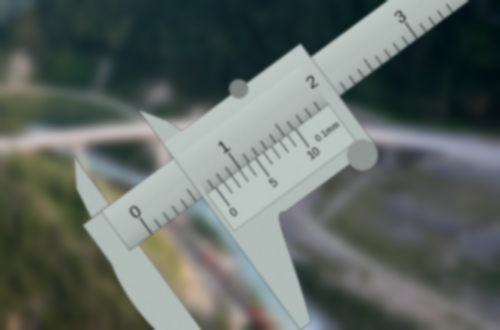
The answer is 7.2 mm
